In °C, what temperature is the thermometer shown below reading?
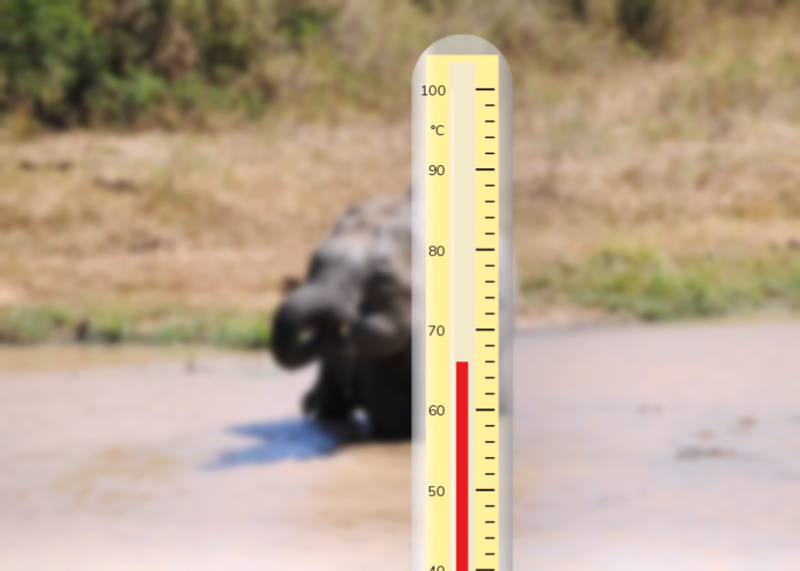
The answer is 66 °C
